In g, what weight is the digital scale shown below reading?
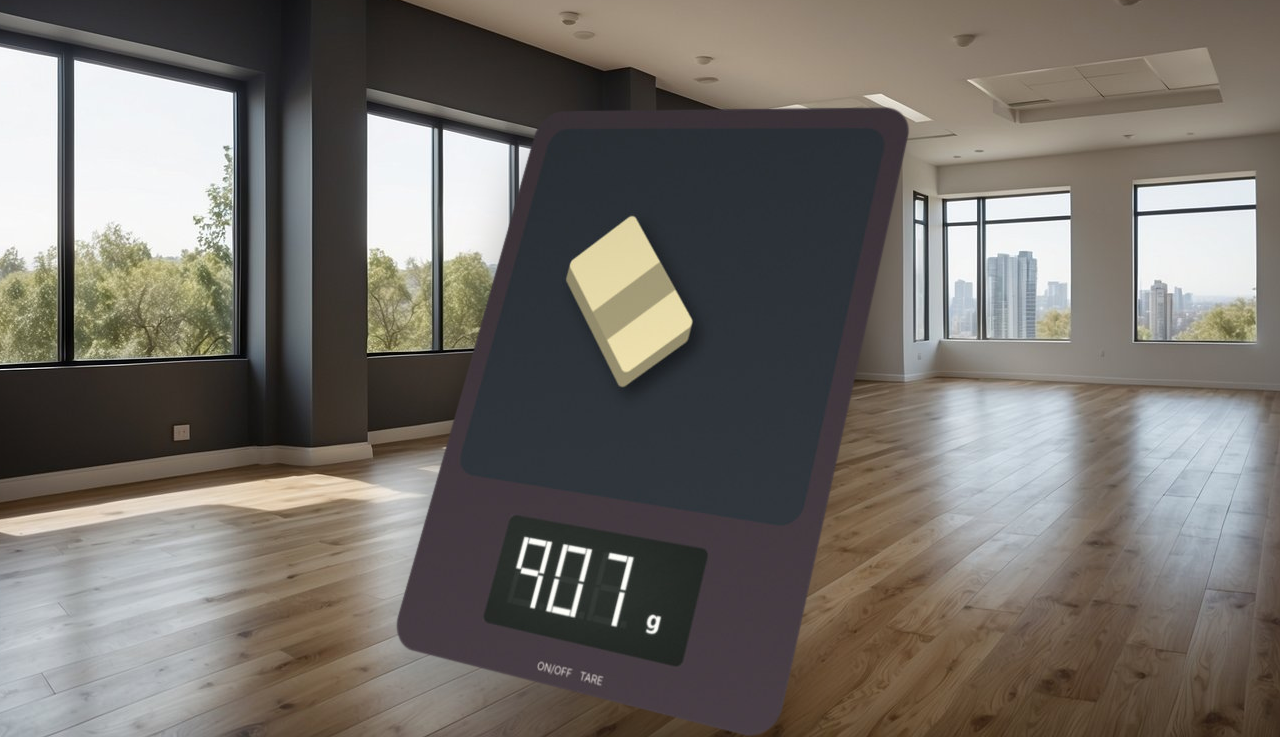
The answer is 907 g
